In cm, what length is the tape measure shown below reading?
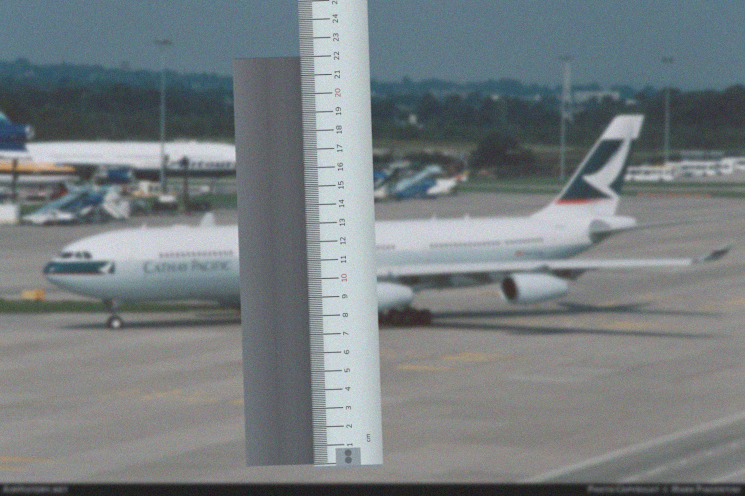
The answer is 22 cm
